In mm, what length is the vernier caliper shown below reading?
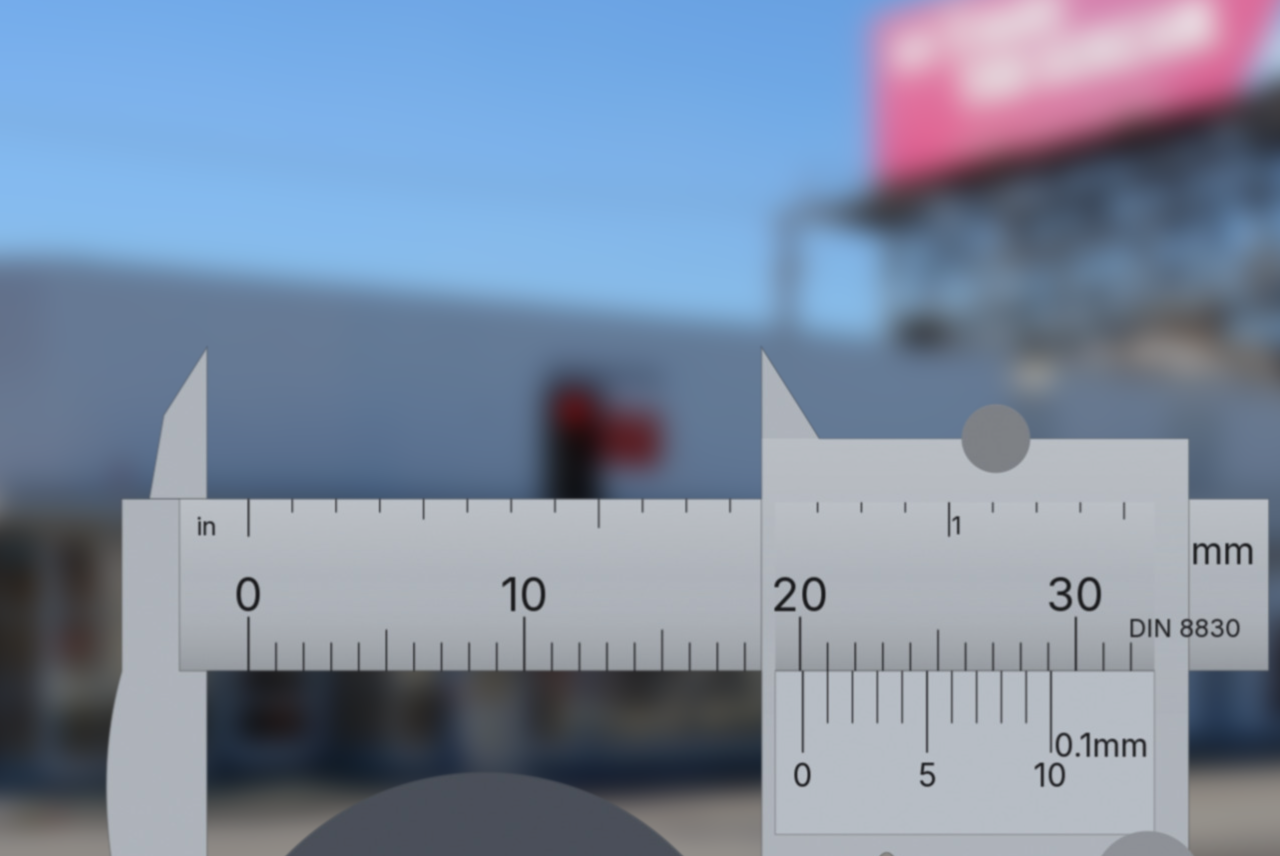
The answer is 20.1 mm
